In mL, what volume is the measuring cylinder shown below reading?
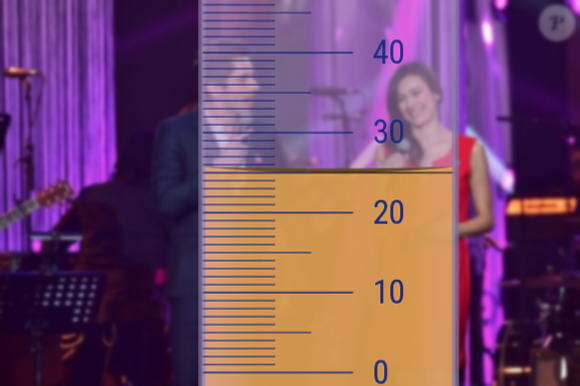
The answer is 25 mL
